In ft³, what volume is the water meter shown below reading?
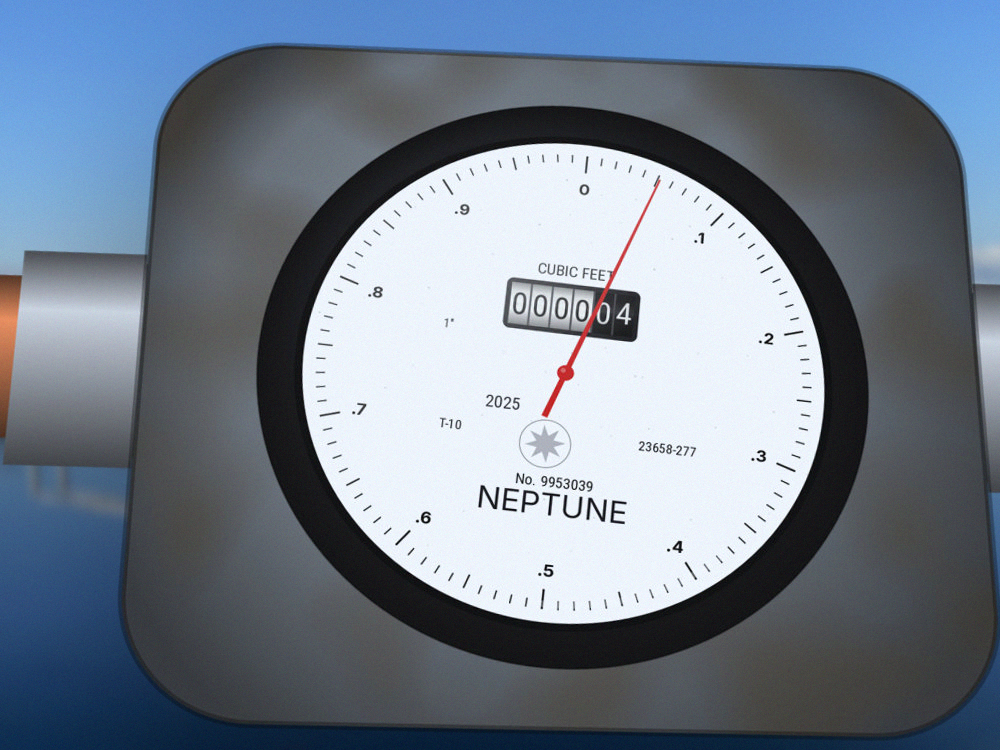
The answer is 4.05 ft³
